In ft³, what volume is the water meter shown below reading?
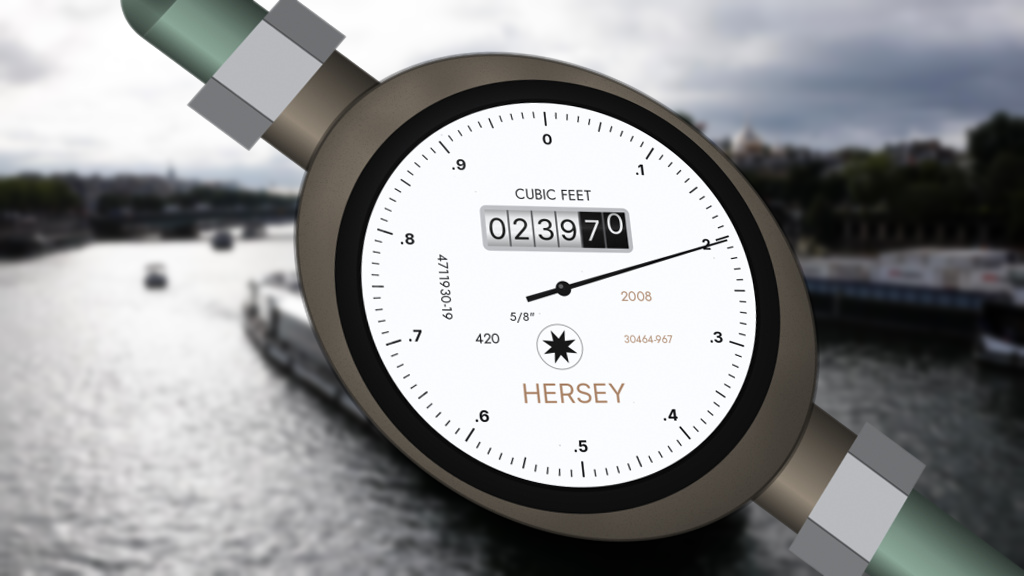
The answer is 23970.20 ft³
